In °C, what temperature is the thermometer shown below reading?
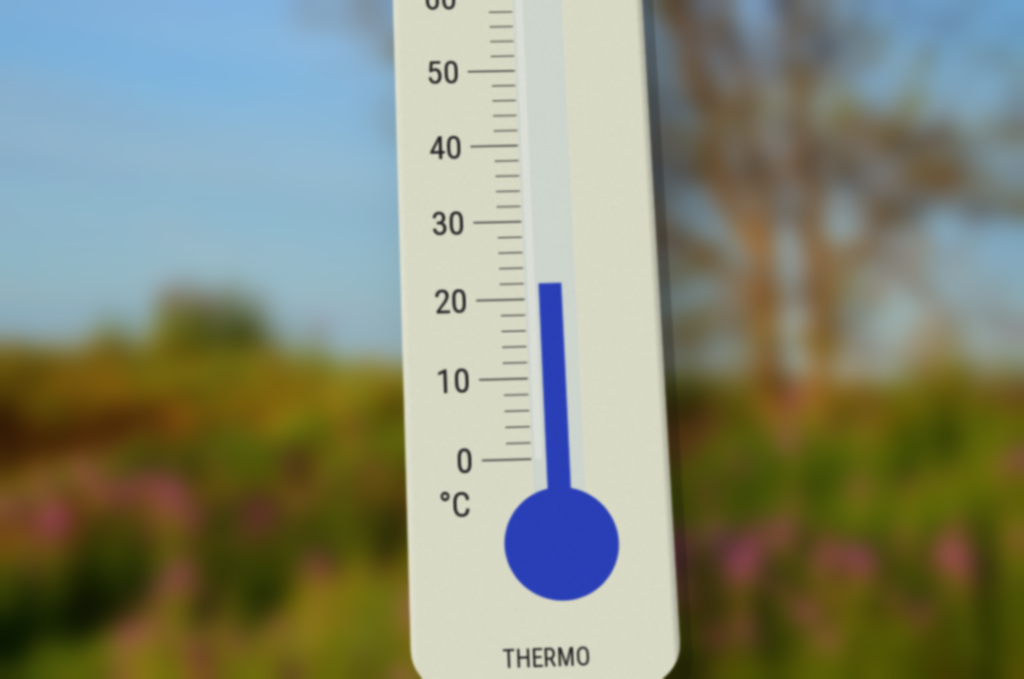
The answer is 22 °C
